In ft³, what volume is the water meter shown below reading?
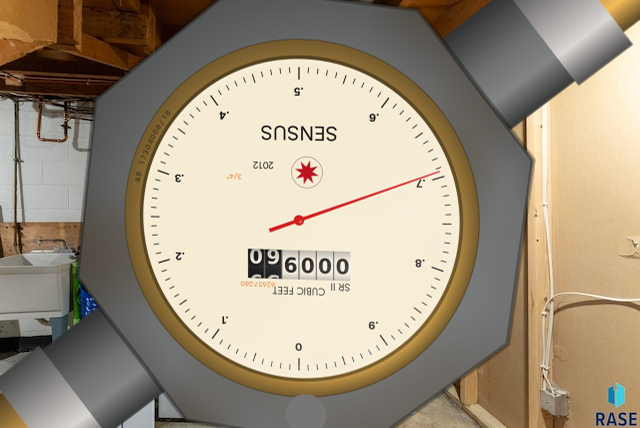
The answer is 959.69 ft³
